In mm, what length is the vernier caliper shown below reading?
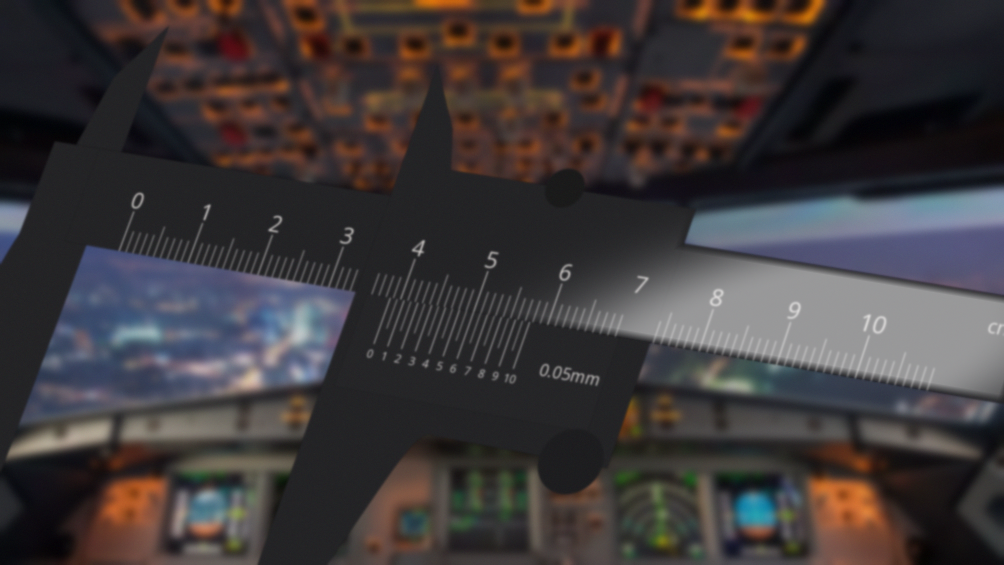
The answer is 38.6 mm
